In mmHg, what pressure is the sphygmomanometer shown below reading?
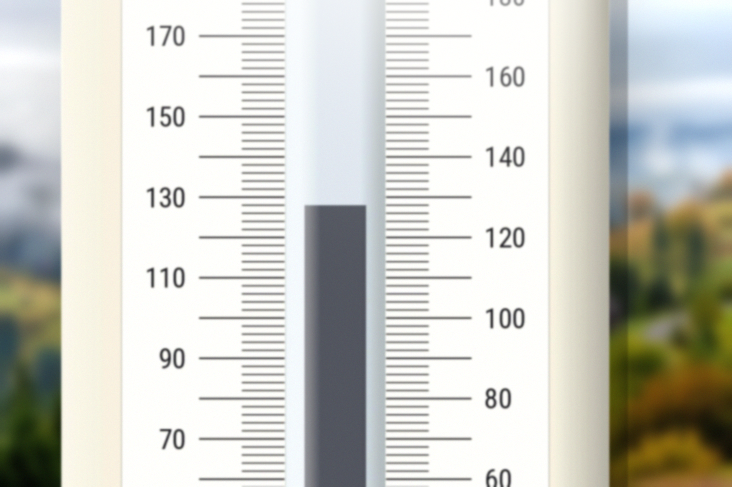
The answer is 128 mmHg
